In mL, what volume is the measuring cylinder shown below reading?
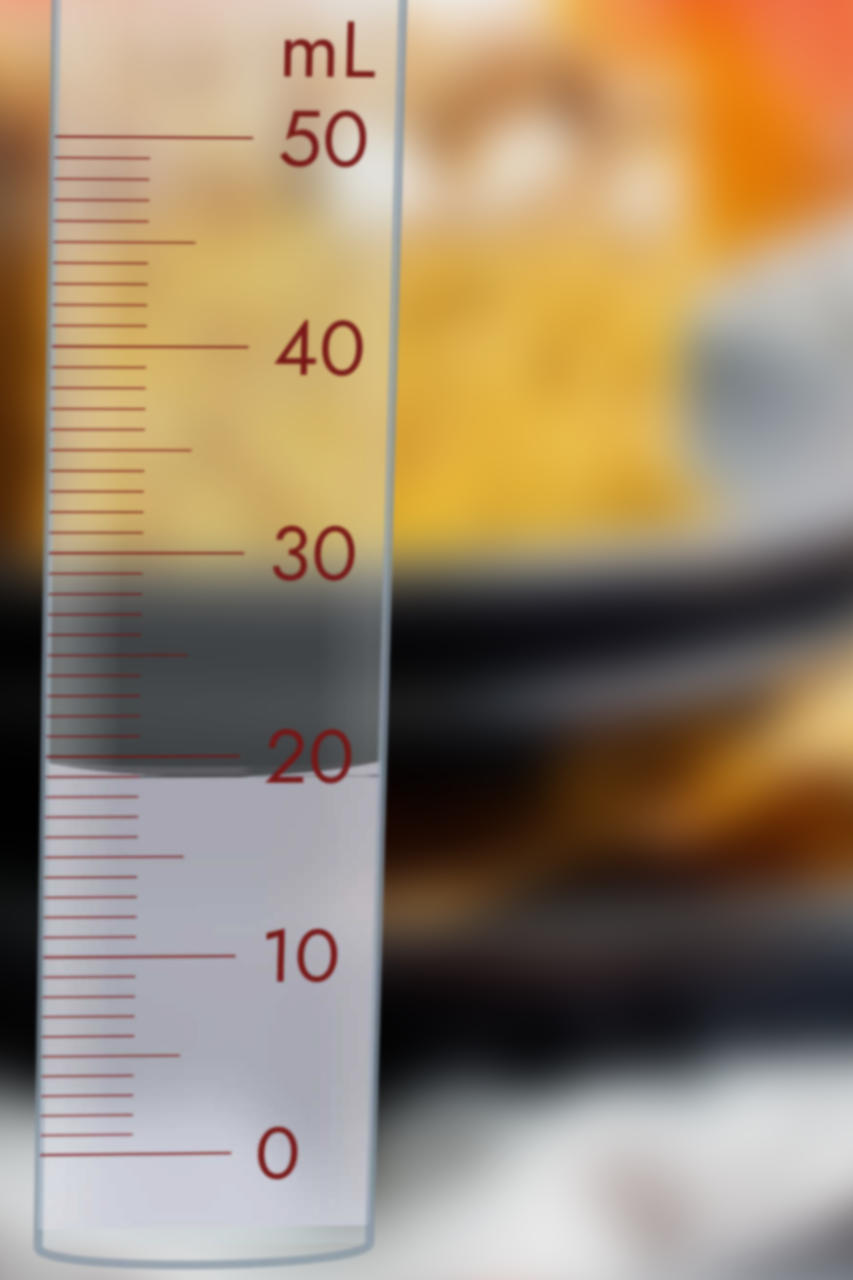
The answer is 19 mL
